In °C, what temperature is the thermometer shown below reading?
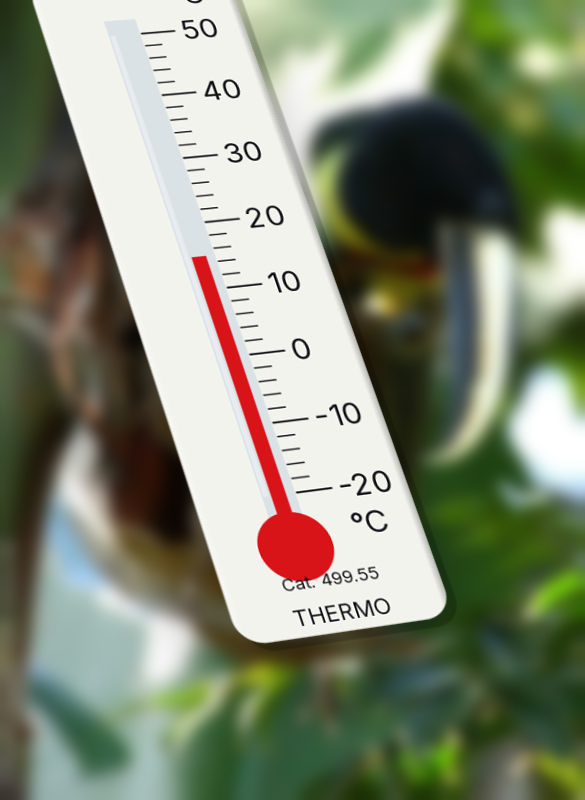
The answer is 15 °C
